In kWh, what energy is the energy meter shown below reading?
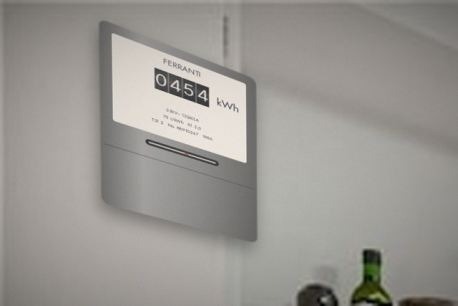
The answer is 454 kWh
